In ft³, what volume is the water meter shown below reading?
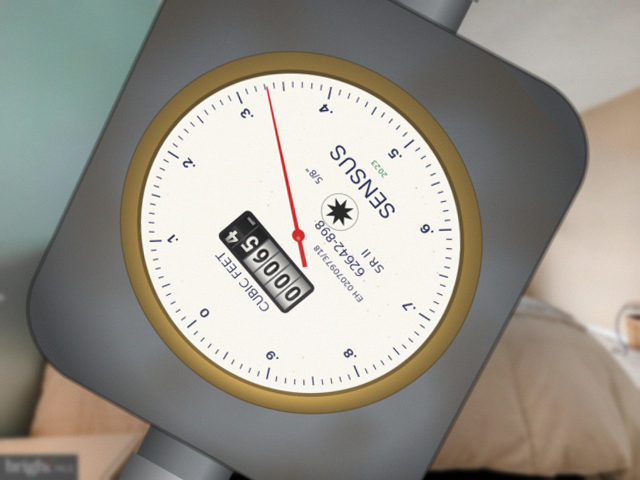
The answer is 654.33 ft³
